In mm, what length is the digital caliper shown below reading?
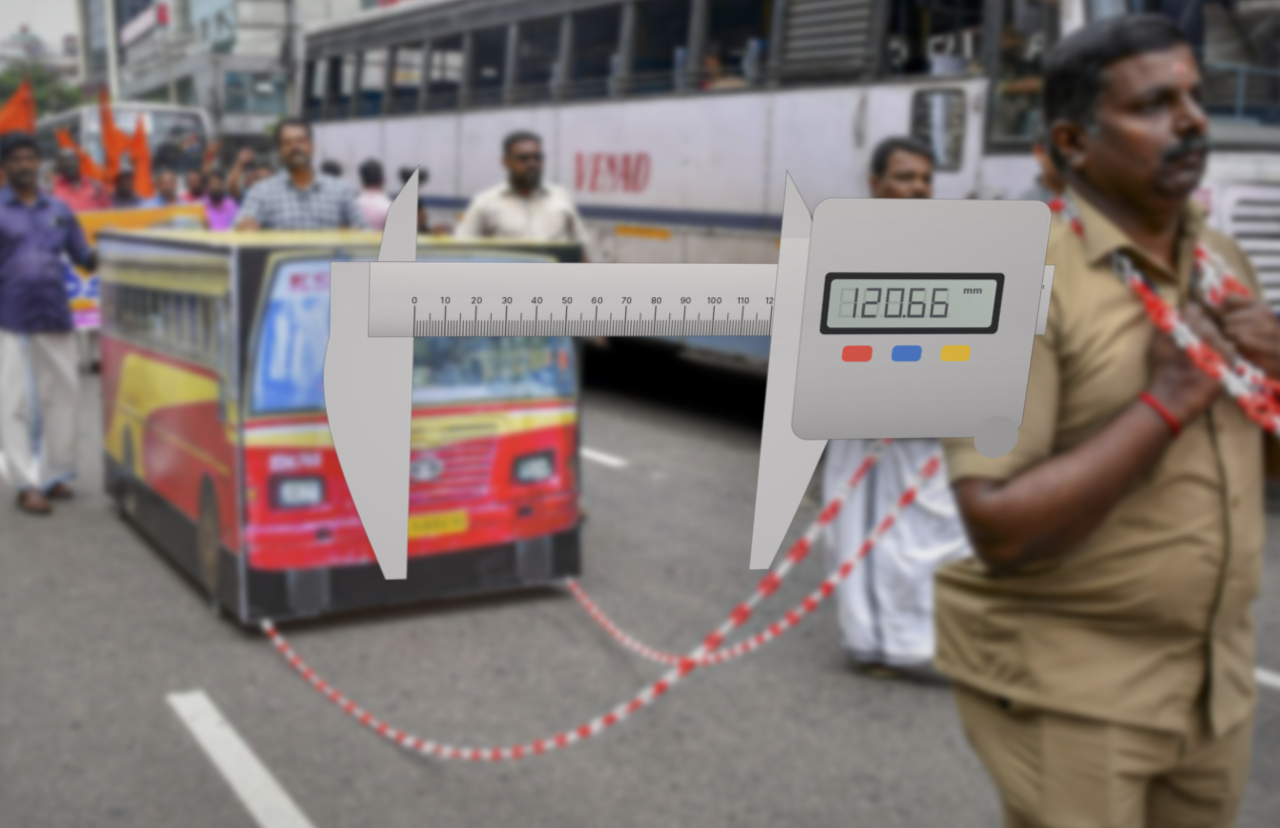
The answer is 120.66 mm
